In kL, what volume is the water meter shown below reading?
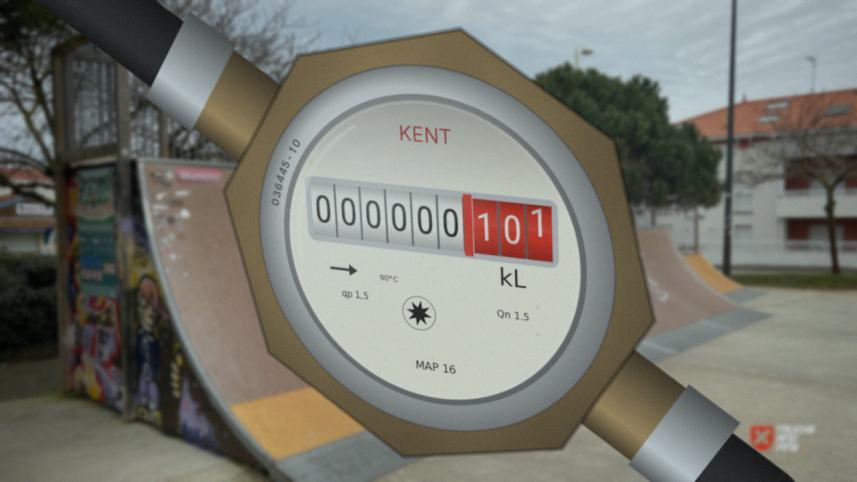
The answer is 0.101 kL
